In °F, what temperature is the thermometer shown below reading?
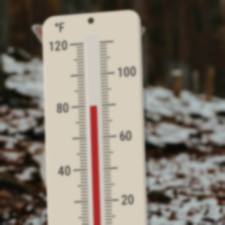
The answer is 80 °F
